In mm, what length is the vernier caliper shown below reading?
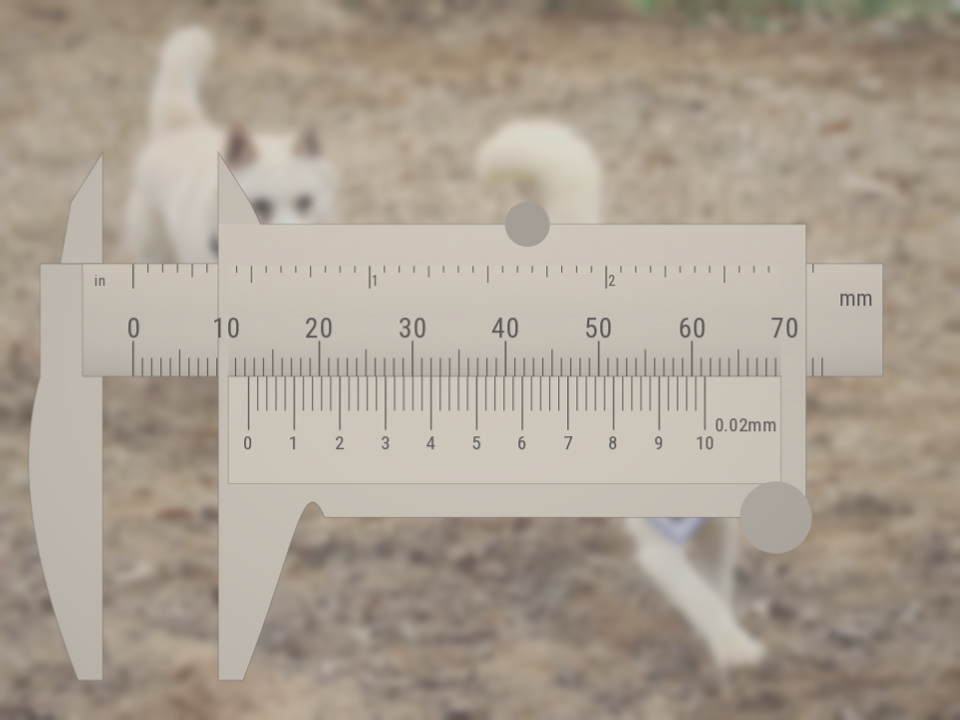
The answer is 12.4 mm
